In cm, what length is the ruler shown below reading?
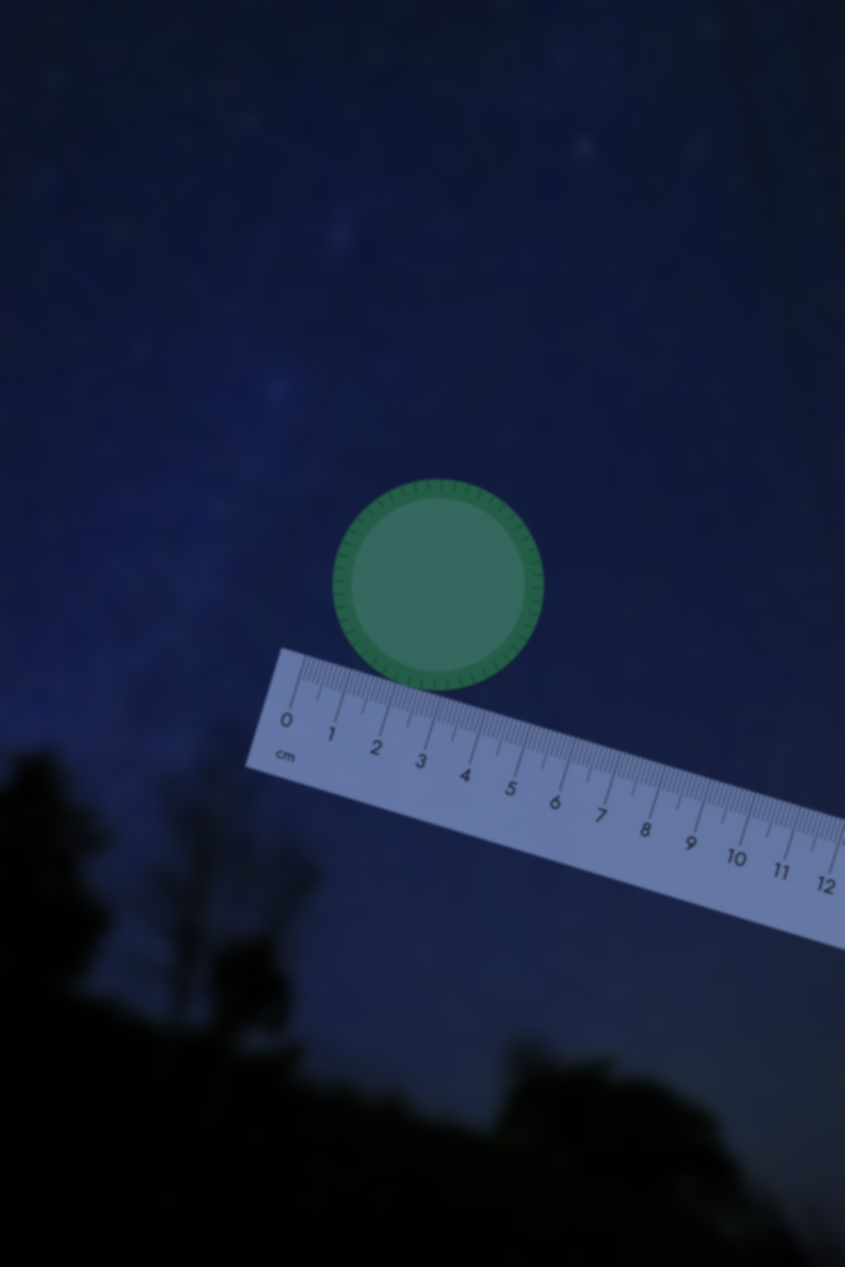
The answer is 4.5 cm
